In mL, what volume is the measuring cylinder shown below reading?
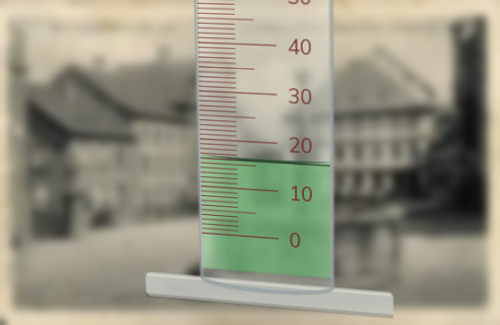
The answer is 16 mL
